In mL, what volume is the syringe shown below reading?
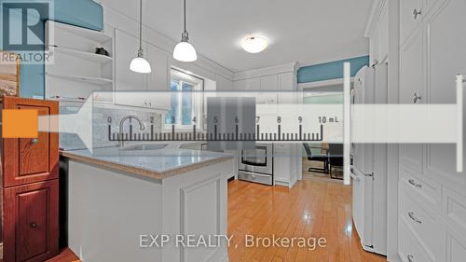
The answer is 4.6 mL
